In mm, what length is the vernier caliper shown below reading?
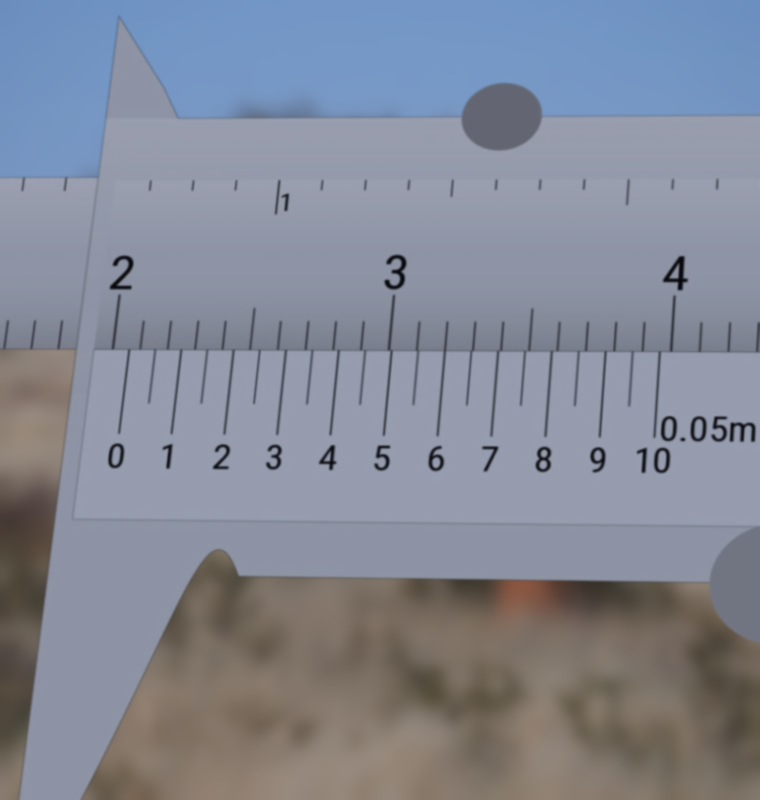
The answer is 20.6 mm
